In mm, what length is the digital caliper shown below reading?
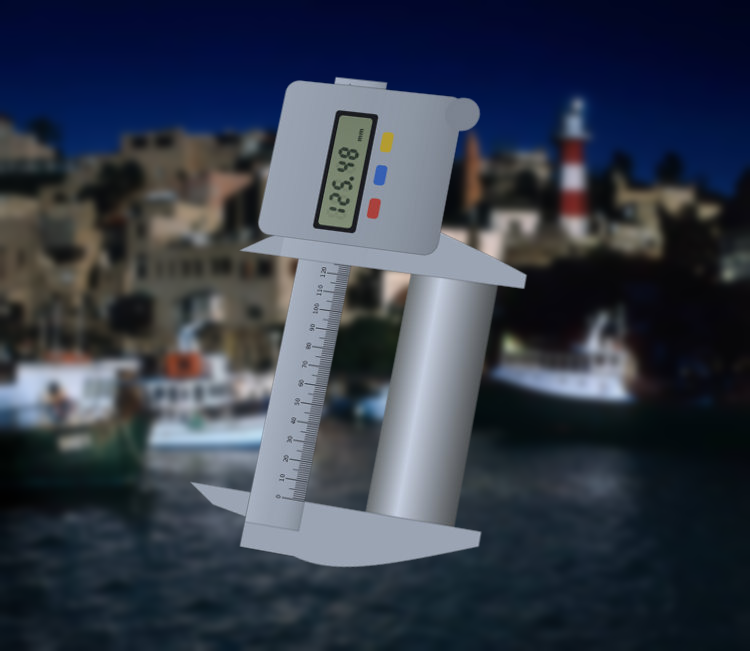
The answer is 125.48 mm
